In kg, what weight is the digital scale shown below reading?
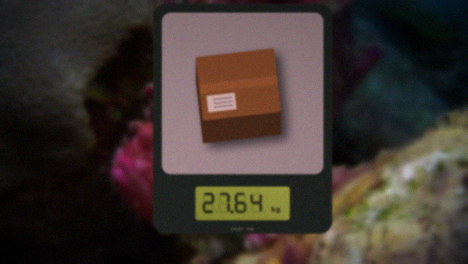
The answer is 27.64 kg
